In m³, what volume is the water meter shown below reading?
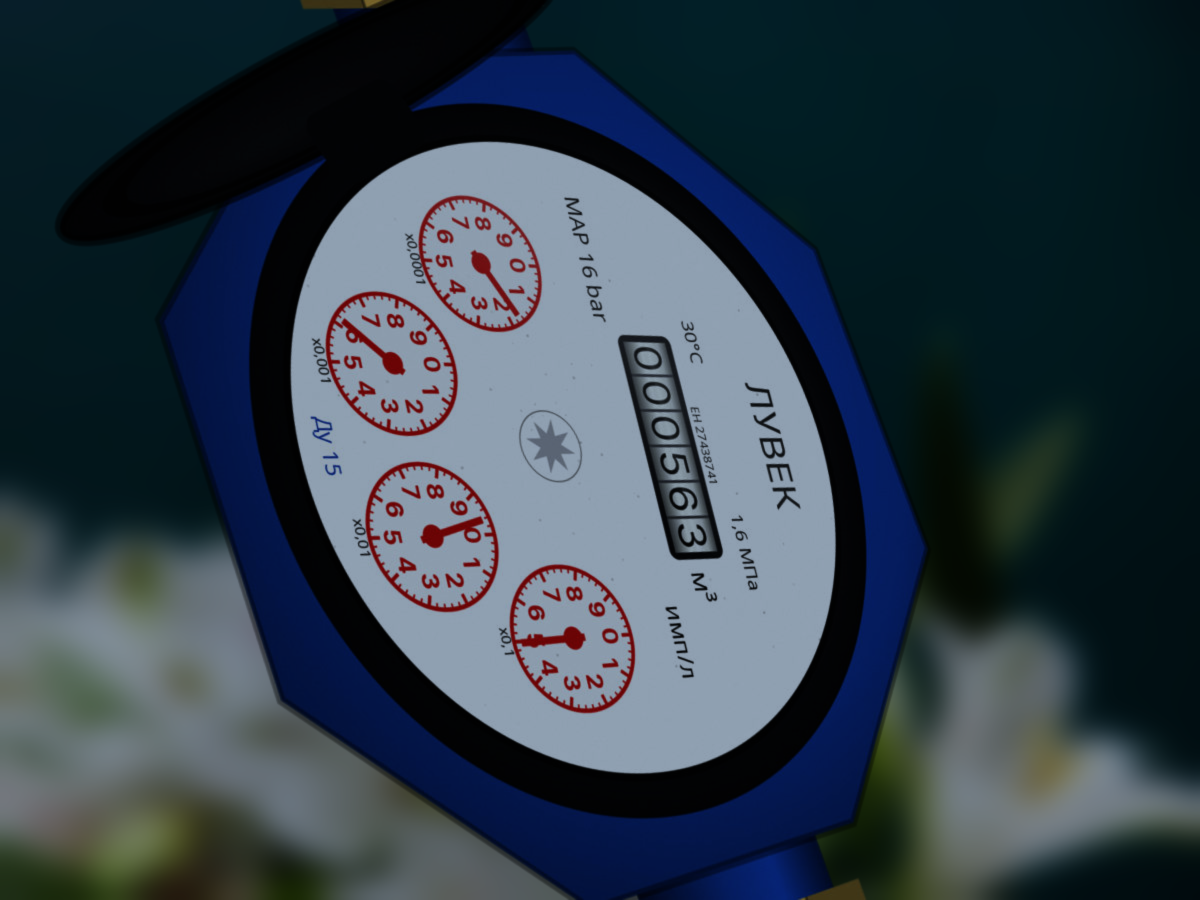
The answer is 563.4961 m³
